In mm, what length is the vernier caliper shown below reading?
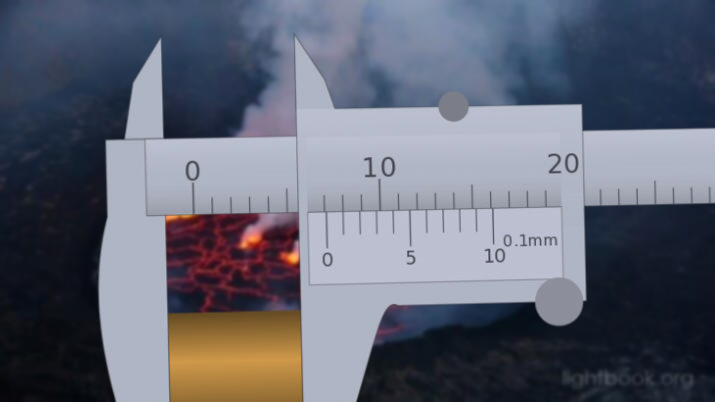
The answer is 7.1 mm
